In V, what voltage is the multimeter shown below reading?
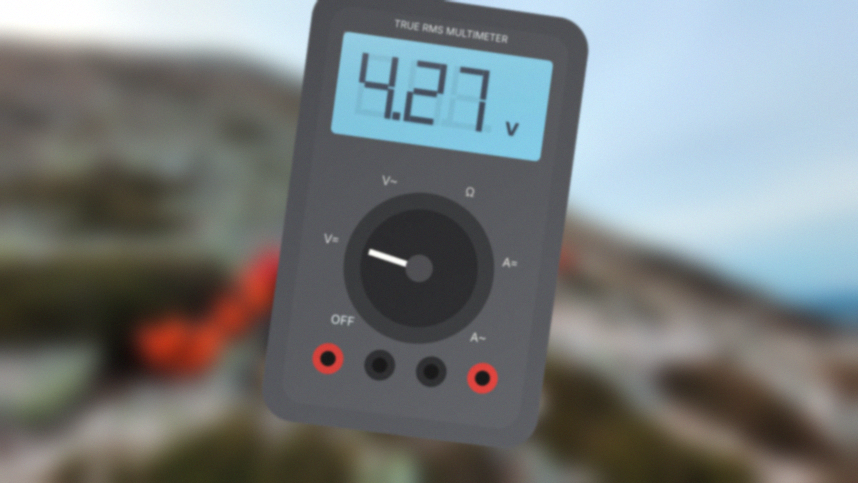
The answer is 4.27 V
